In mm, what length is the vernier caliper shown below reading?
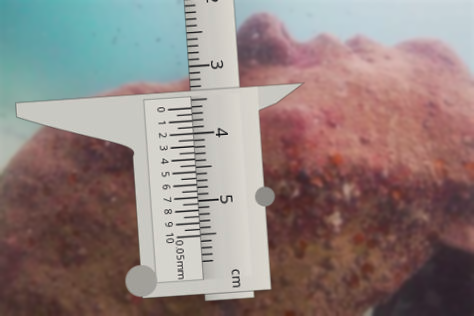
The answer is 36.2 mm
